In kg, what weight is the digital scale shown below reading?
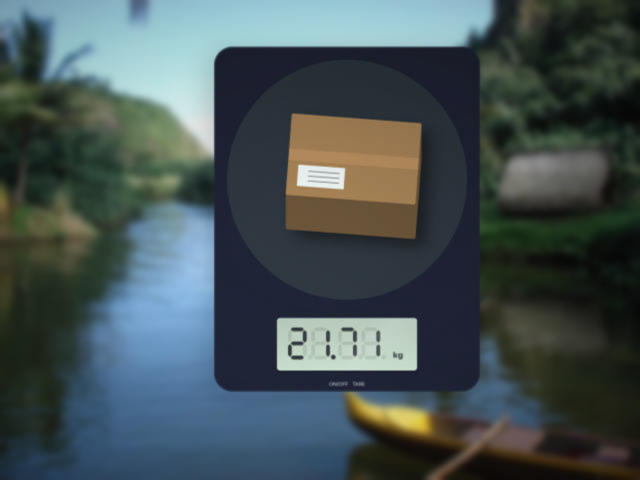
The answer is 21.71 kg
